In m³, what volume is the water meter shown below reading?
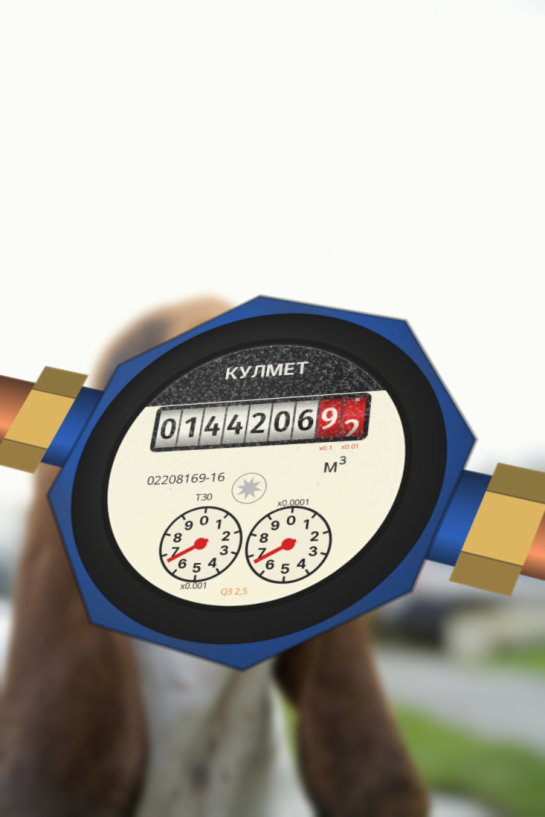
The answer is 144206.9166 m³
